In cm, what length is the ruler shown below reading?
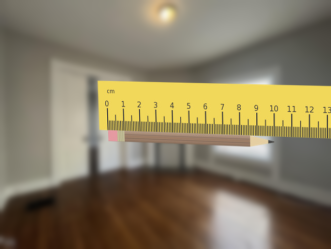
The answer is 10 cm
